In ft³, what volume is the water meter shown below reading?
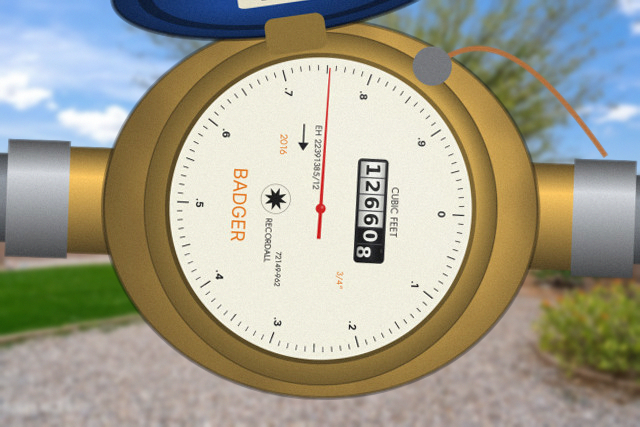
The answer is 126607.75 ft³
